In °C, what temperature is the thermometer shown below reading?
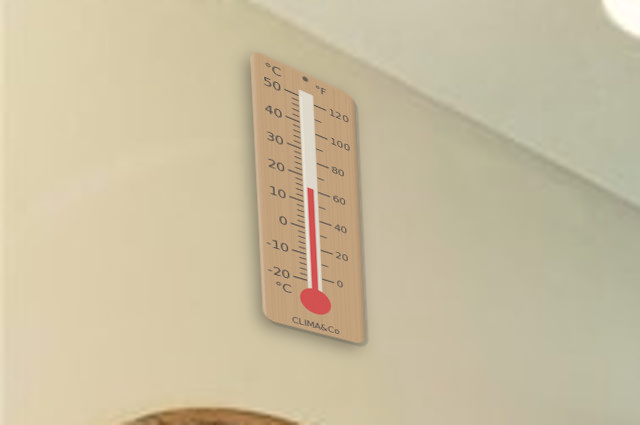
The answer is 16 °C
